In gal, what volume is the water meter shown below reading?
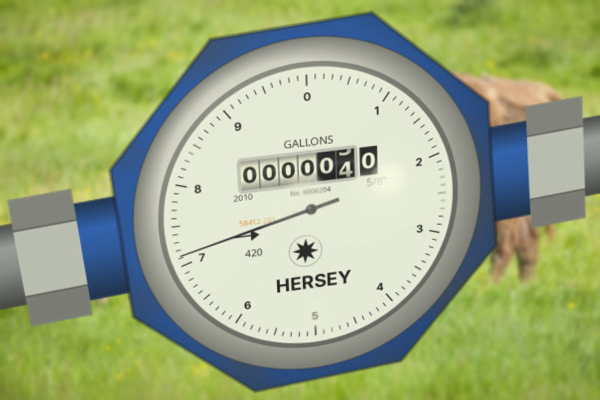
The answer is 37.1 gal
